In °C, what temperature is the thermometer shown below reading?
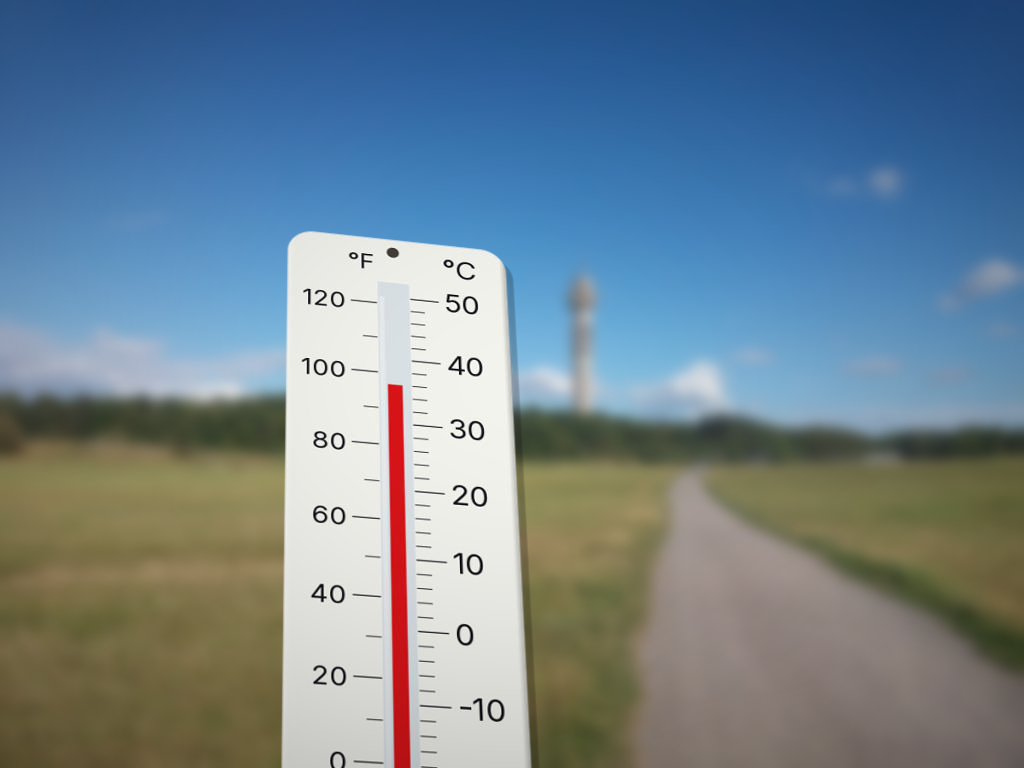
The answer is 36 °C
